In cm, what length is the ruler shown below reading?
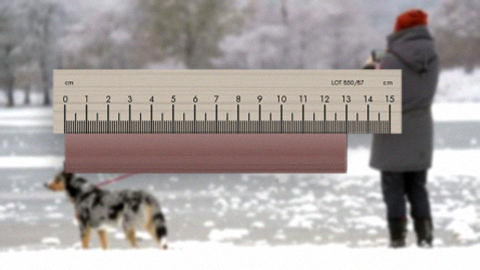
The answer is 13 cm
